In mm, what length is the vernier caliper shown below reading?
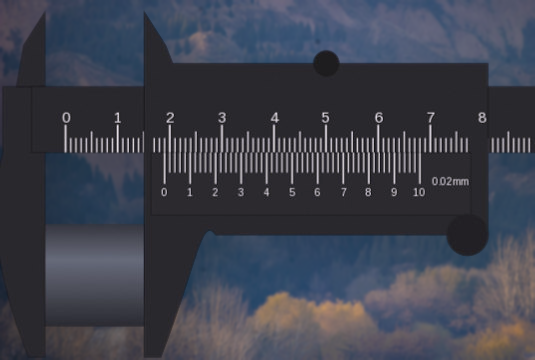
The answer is 19.0 mm
